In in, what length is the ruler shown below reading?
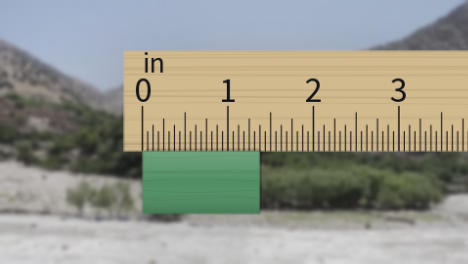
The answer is 1.375 in
